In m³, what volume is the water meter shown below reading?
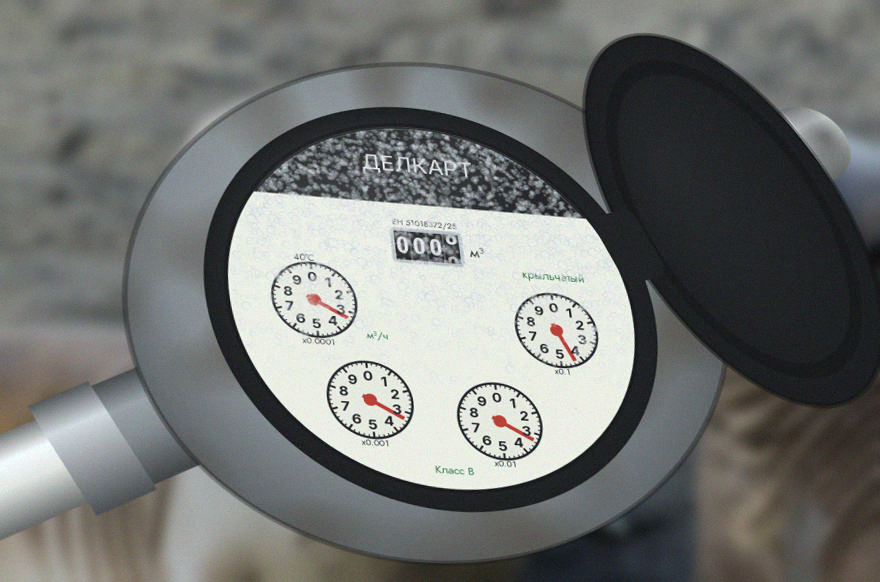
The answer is 8.4333 m³
